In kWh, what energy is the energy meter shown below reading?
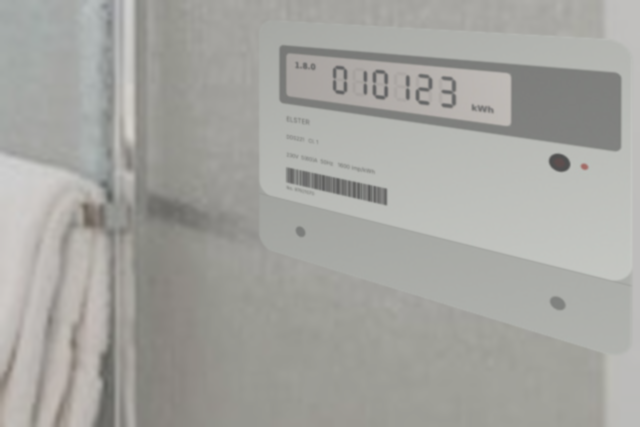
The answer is 10123 kWh
